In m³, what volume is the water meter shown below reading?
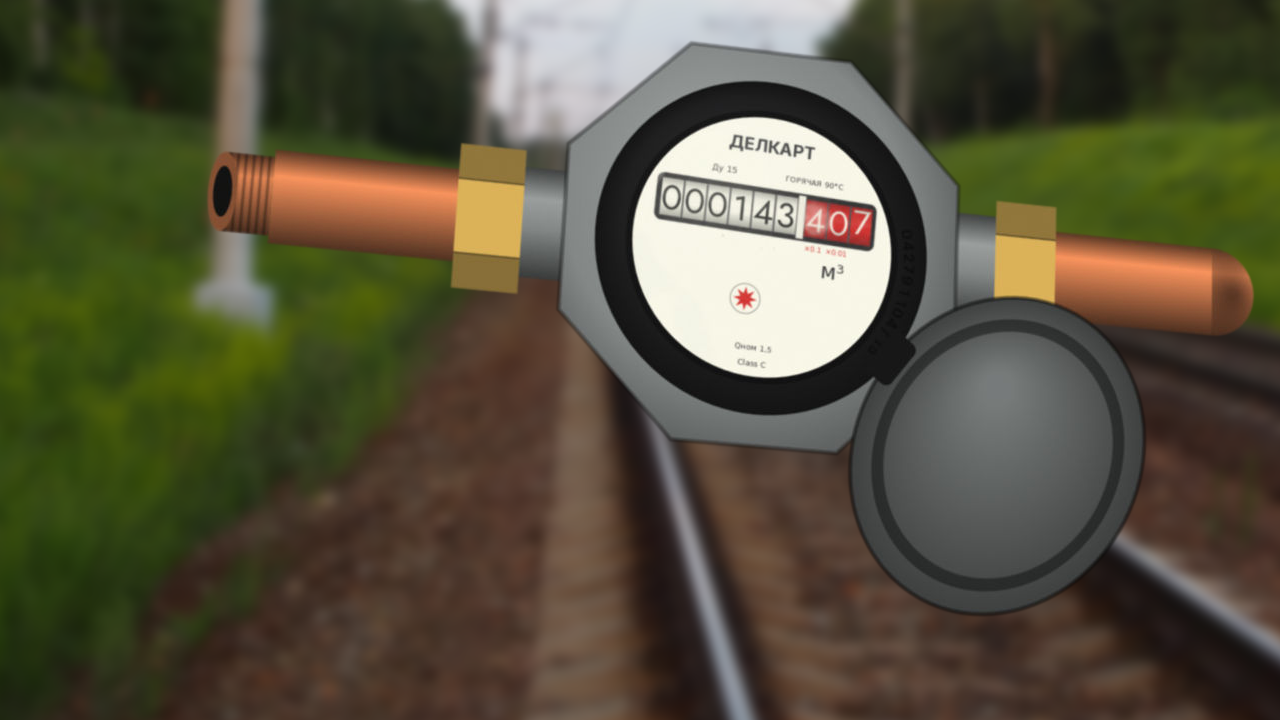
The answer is 143.407 m³
